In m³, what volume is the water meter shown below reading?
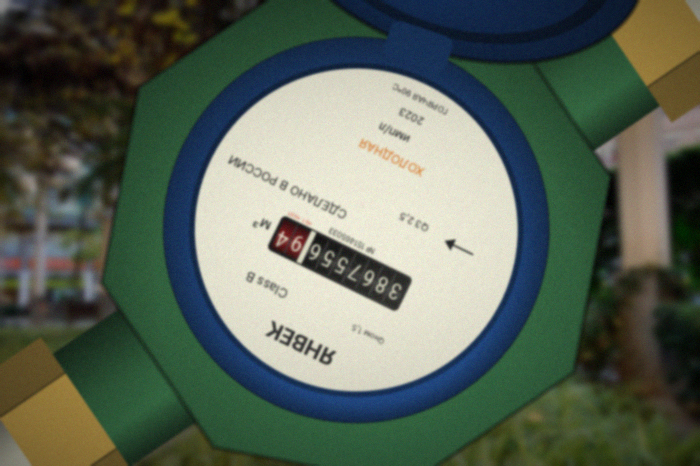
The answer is 3867556.94 m³
